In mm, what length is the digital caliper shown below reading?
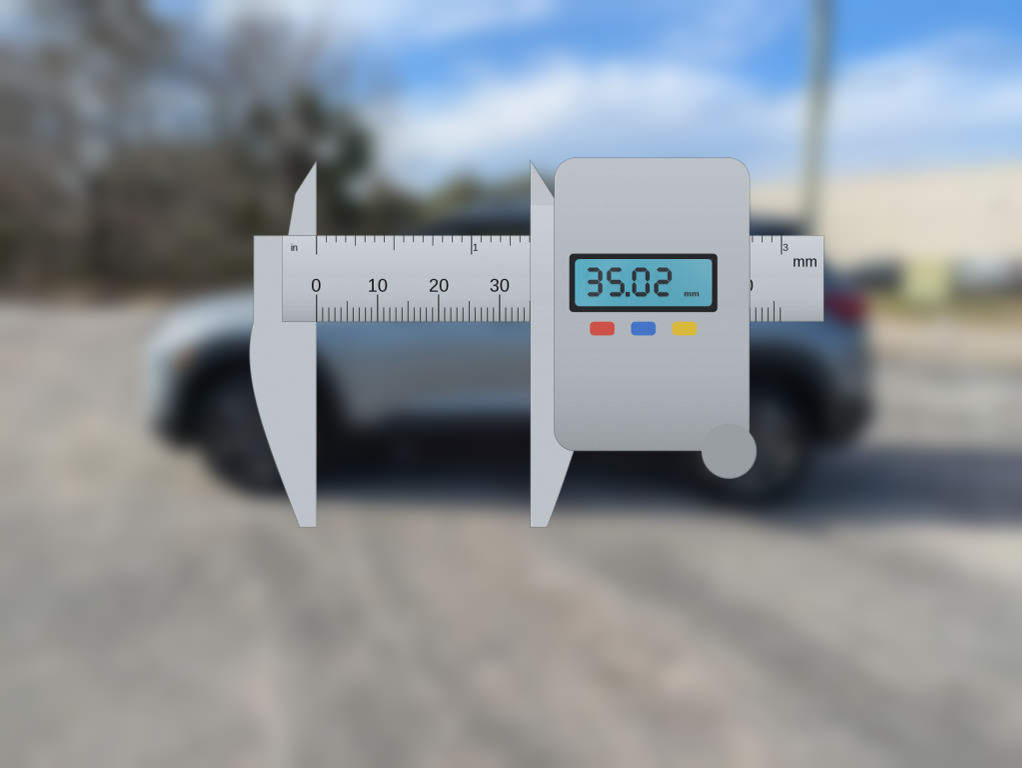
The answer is 35.02 mm
